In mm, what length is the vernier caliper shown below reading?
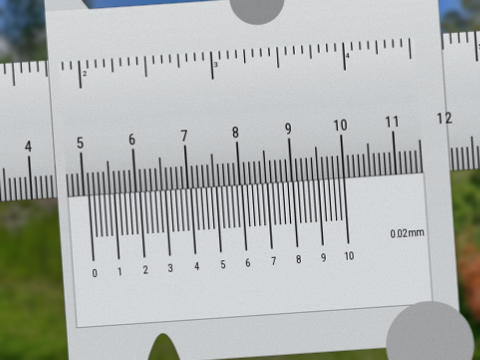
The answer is 51.0 mm
